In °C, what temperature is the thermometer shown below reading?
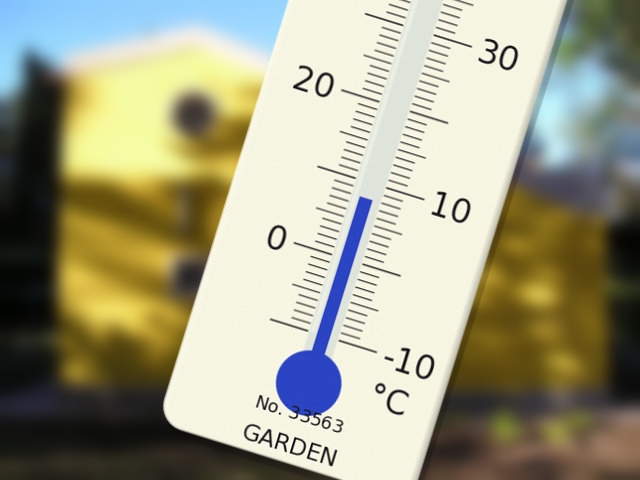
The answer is 8 °C
